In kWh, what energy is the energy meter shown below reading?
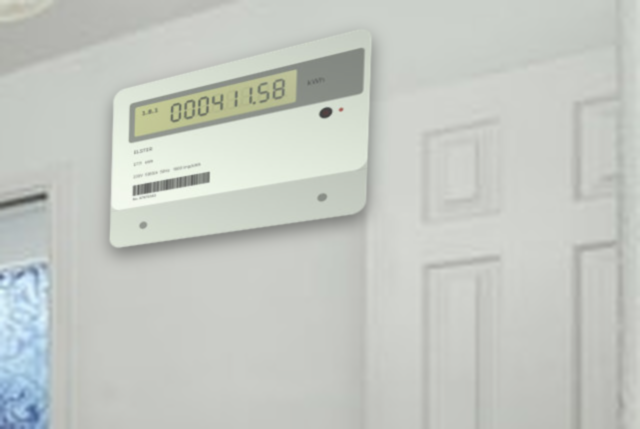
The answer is 411.58 kWh
